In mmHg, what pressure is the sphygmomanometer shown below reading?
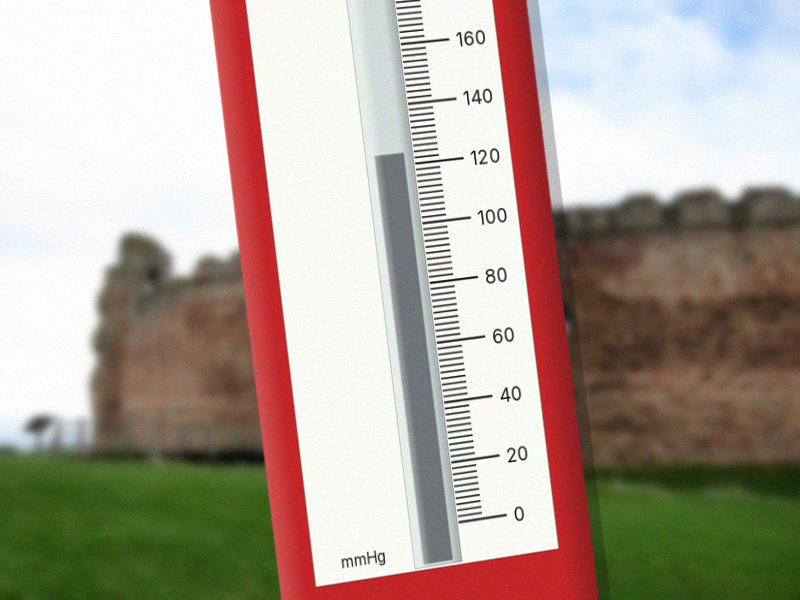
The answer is 124 mmHg
